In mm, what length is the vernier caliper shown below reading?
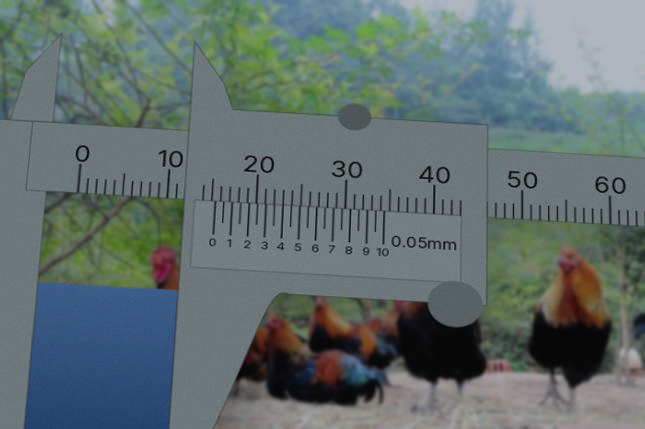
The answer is 15.4 mm
